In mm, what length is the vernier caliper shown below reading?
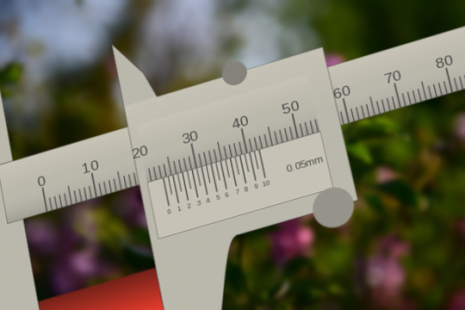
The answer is 23.4 mm
